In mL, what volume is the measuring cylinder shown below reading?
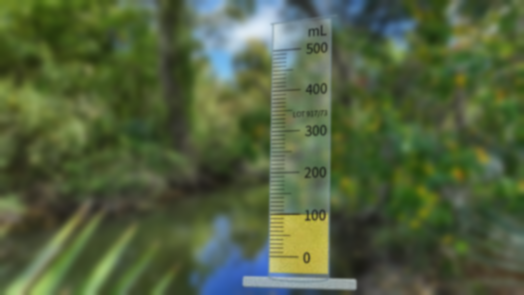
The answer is 100 mL
